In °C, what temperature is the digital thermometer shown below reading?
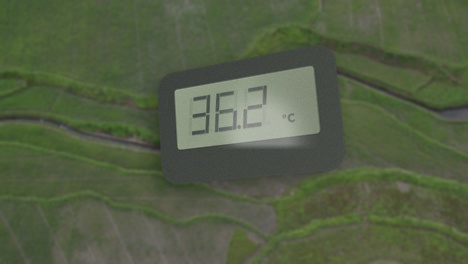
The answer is 36.2 °C
